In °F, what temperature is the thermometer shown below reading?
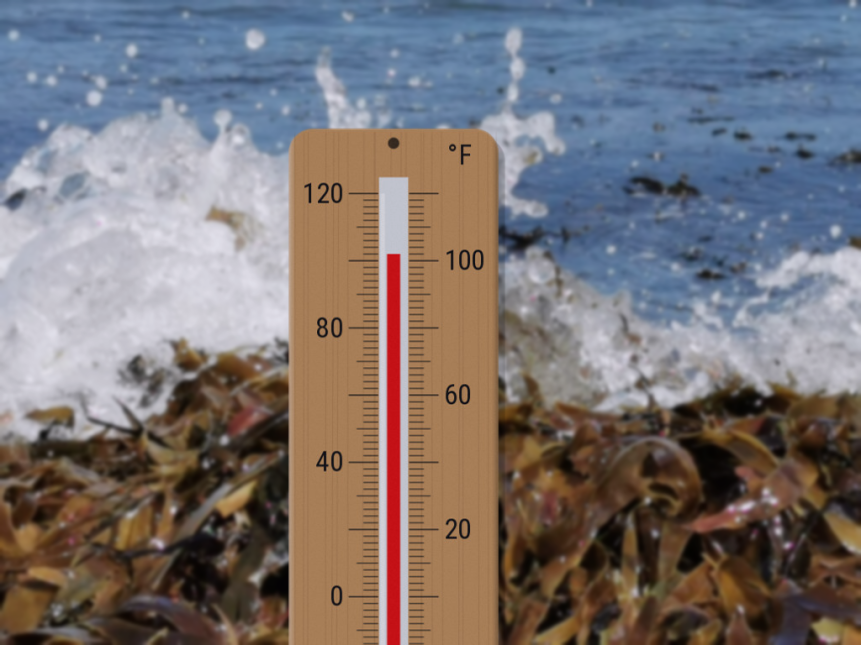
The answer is 102 °F
